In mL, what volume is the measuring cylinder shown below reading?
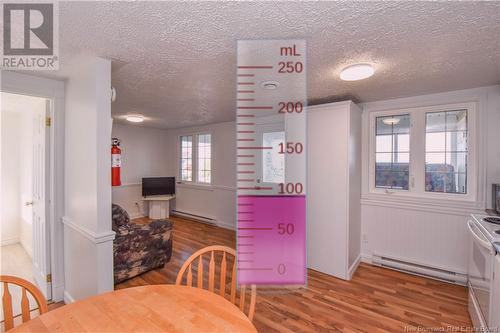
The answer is 90 mL
